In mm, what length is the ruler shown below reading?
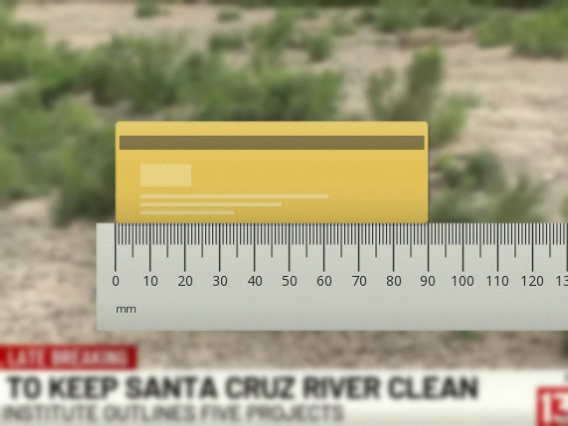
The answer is 90 mm
